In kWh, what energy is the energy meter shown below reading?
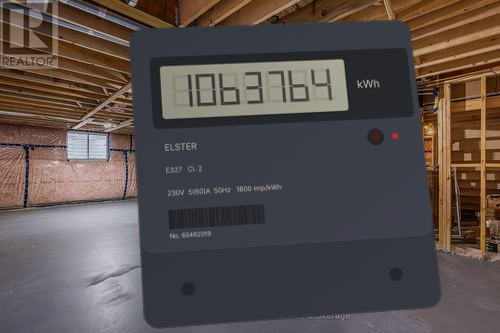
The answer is 1063764 kWh
